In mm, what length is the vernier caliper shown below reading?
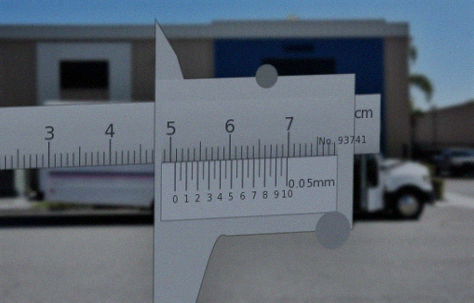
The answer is 50.8 mm
